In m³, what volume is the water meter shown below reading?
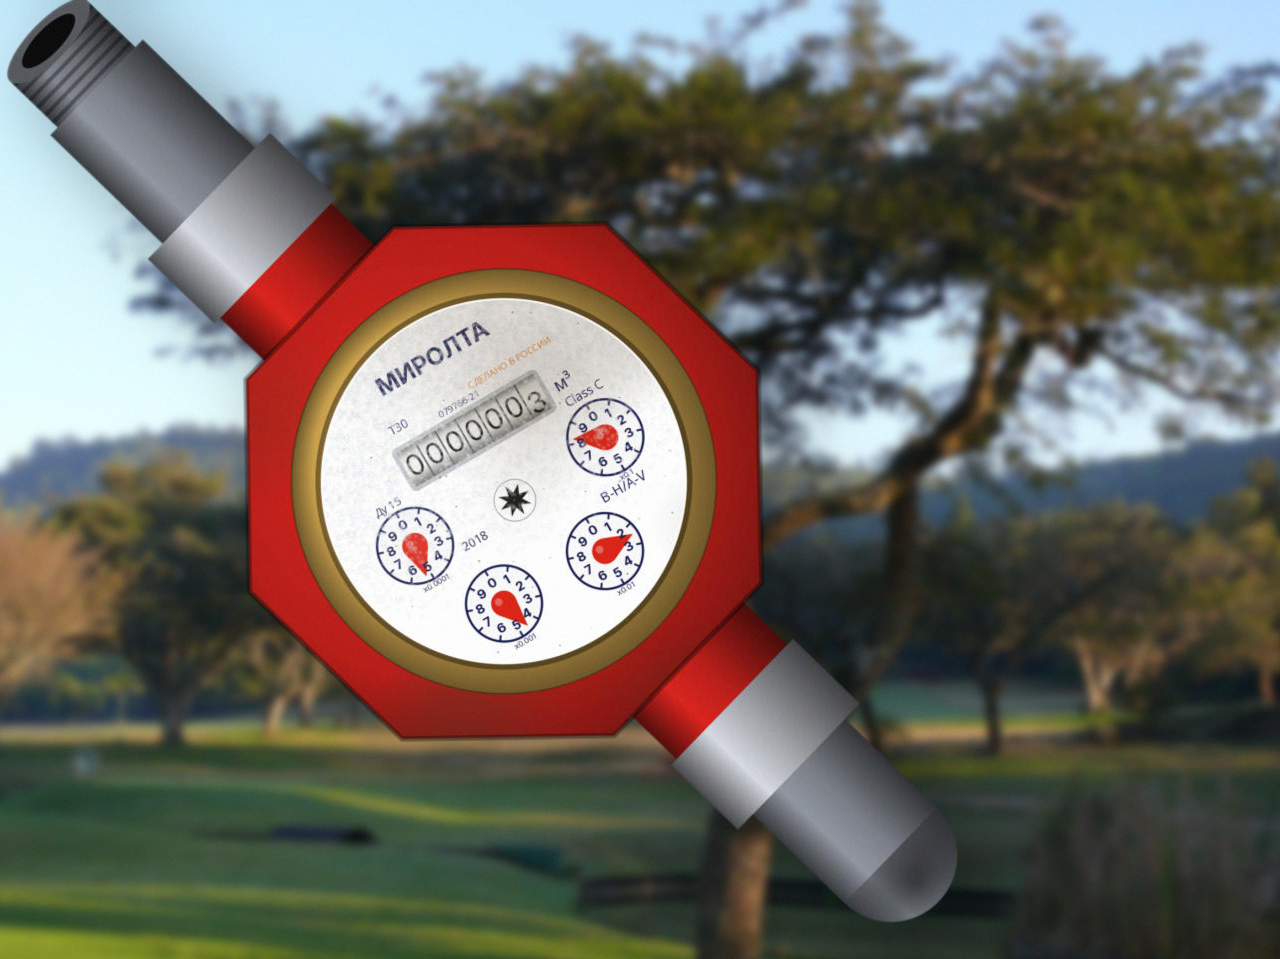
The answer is 2.8245 m³
